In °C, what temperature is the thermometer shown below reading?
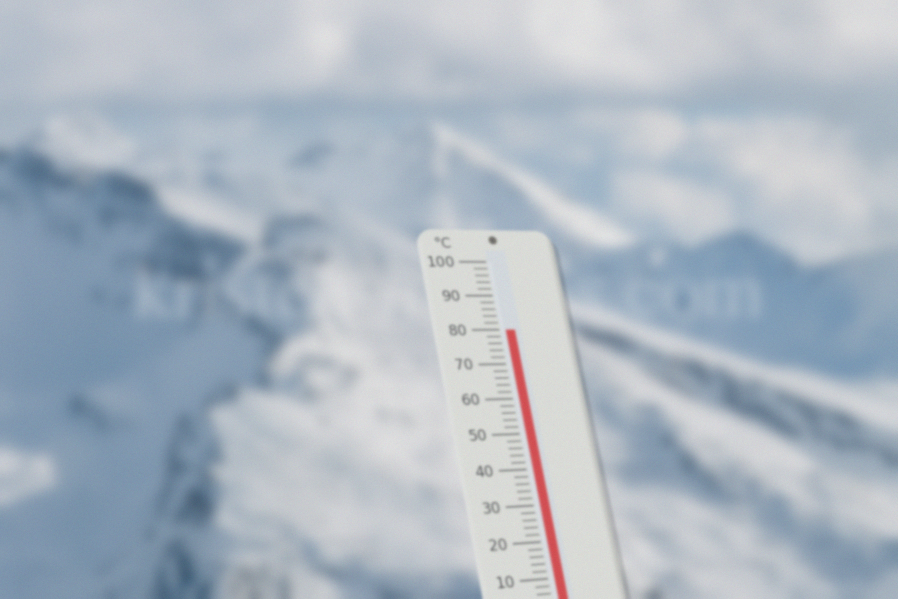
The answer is 80 °C
